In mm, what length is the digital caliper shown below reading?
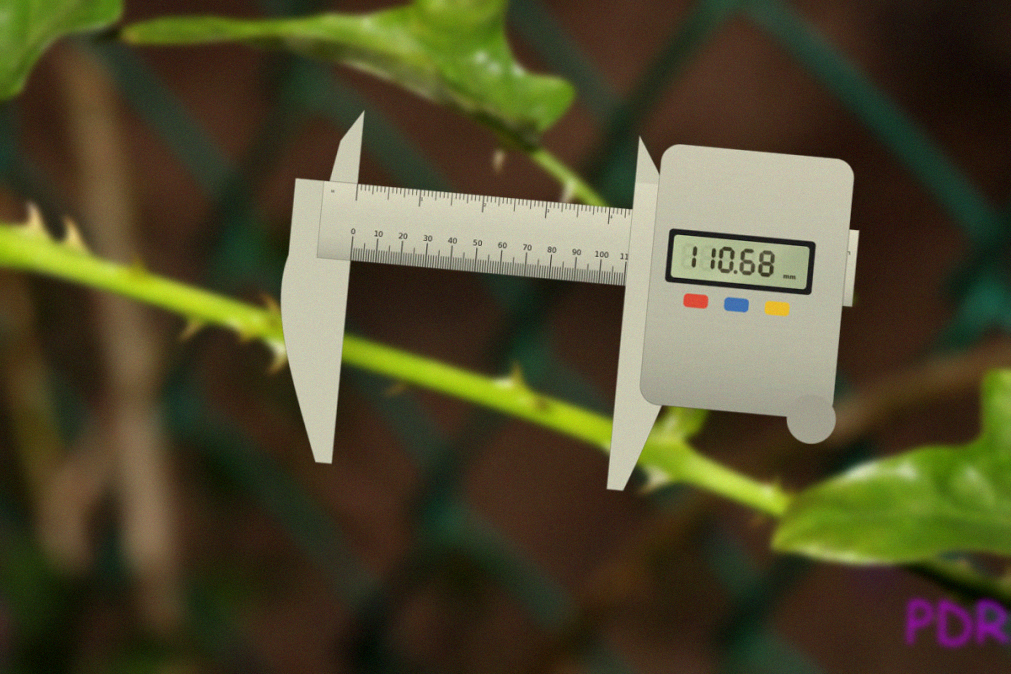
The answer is 110.68 mm
